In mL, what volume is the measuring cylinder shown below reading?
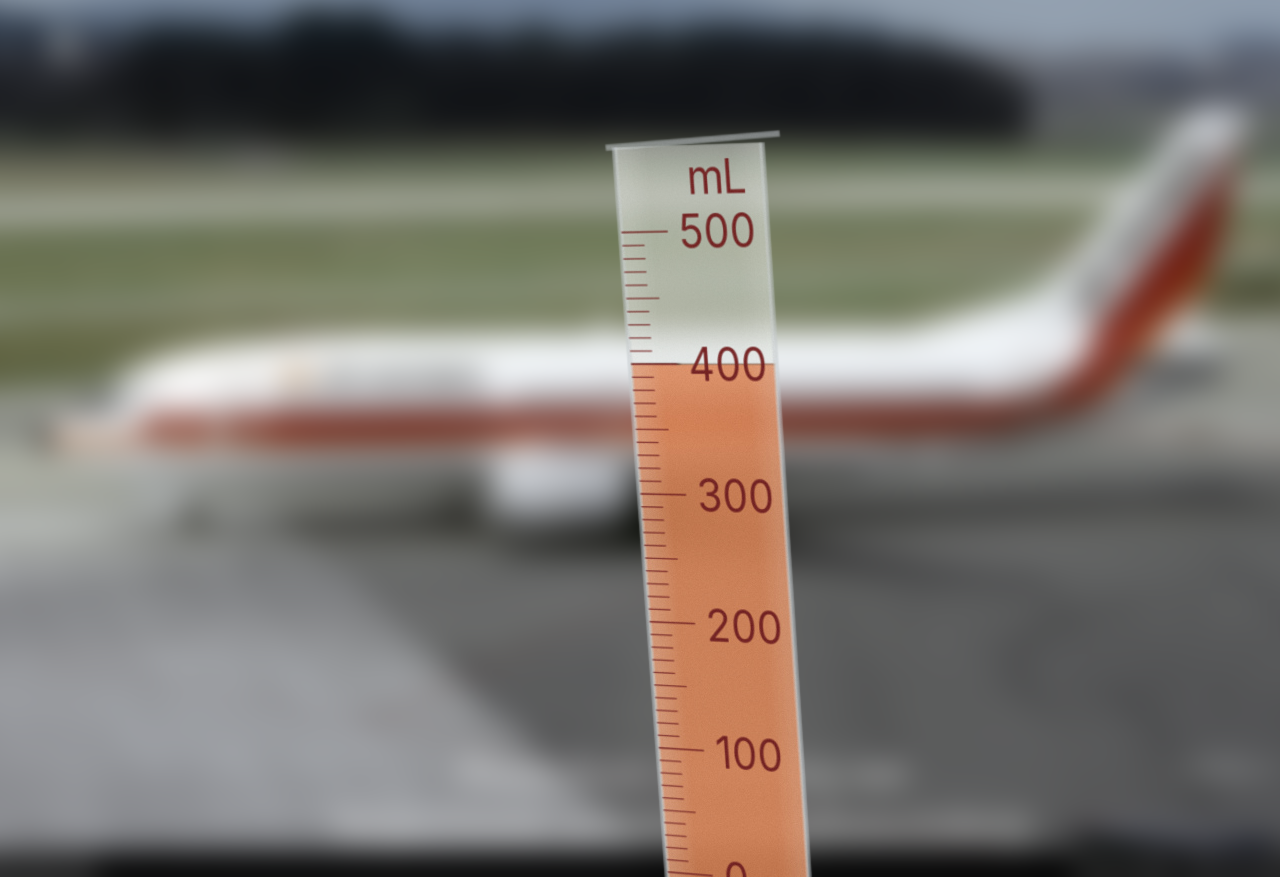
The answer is 400 mL
